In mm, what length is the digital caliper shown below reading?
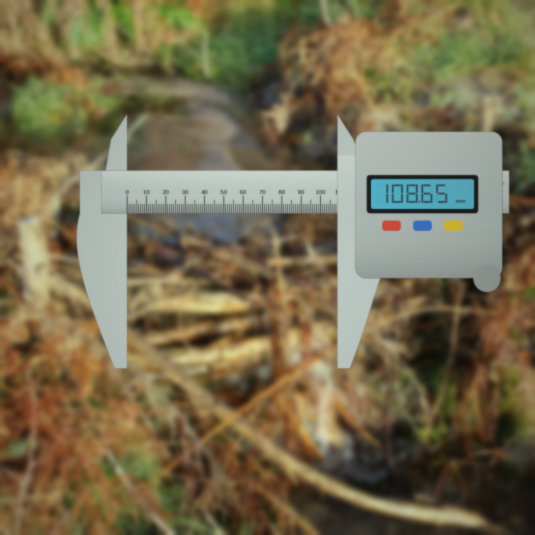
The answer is 108.65 mm
